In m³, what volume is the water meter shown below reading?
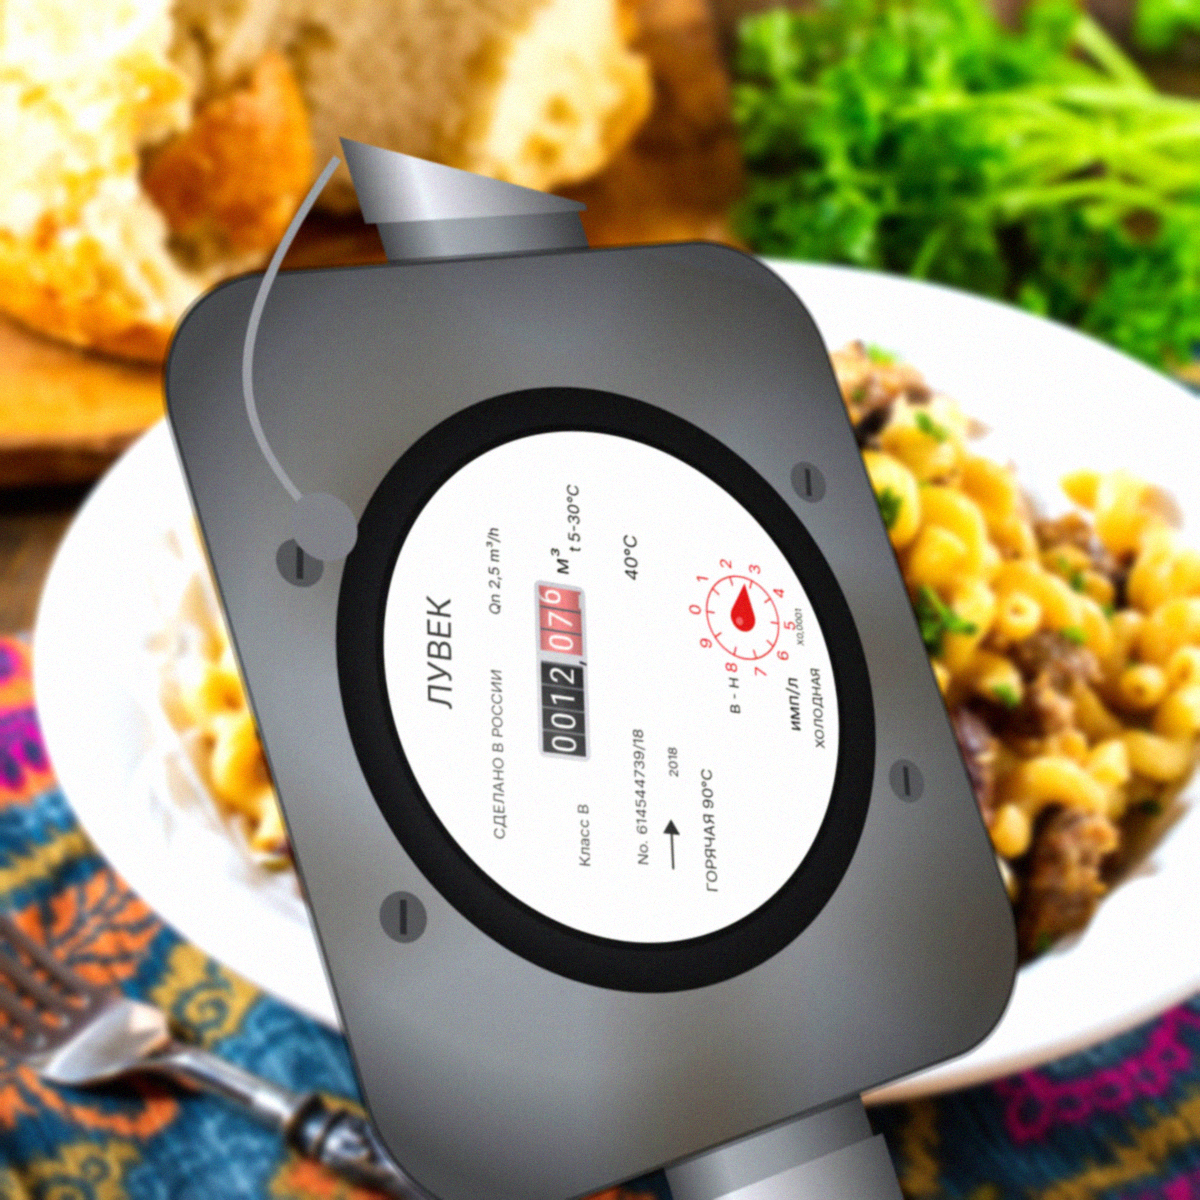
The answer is 12.0762 m³
